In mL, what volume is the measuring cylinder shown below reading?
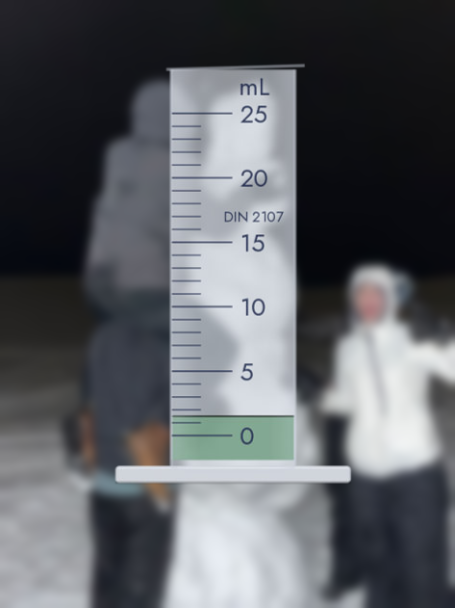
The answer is 1.5 mL
